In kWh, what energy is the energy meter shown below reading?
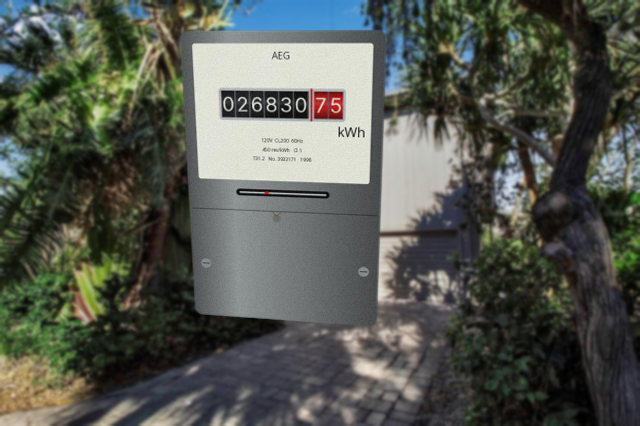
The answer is 26830.75 kWh
